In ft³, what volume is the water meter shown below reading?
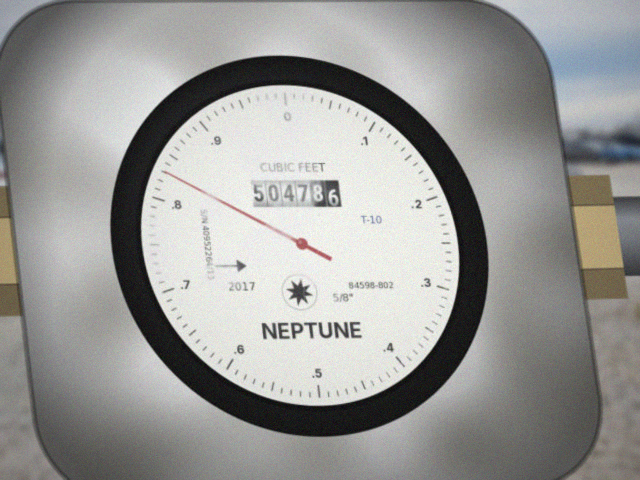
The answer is 504785.83 ft³
